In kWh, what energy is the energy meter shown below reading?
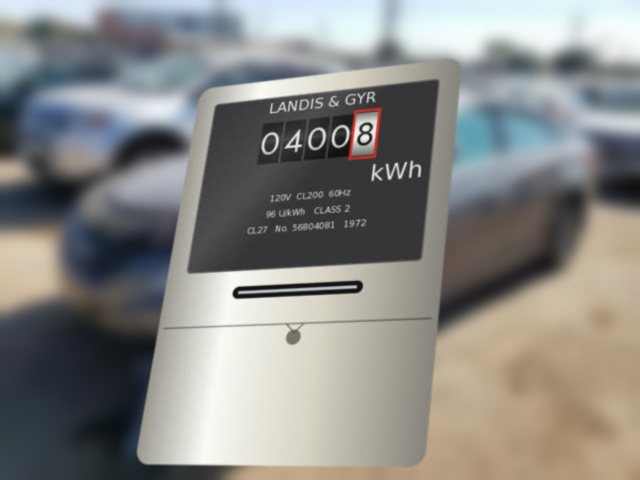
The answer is 400.8 kWh
